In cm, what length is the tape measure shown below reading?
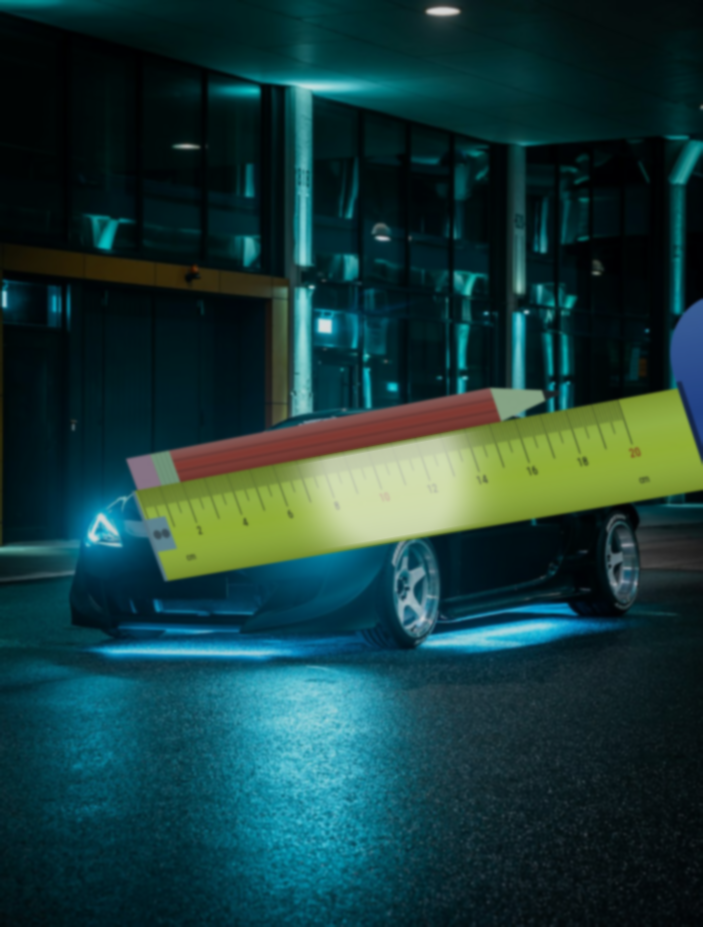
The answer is 18 cm
